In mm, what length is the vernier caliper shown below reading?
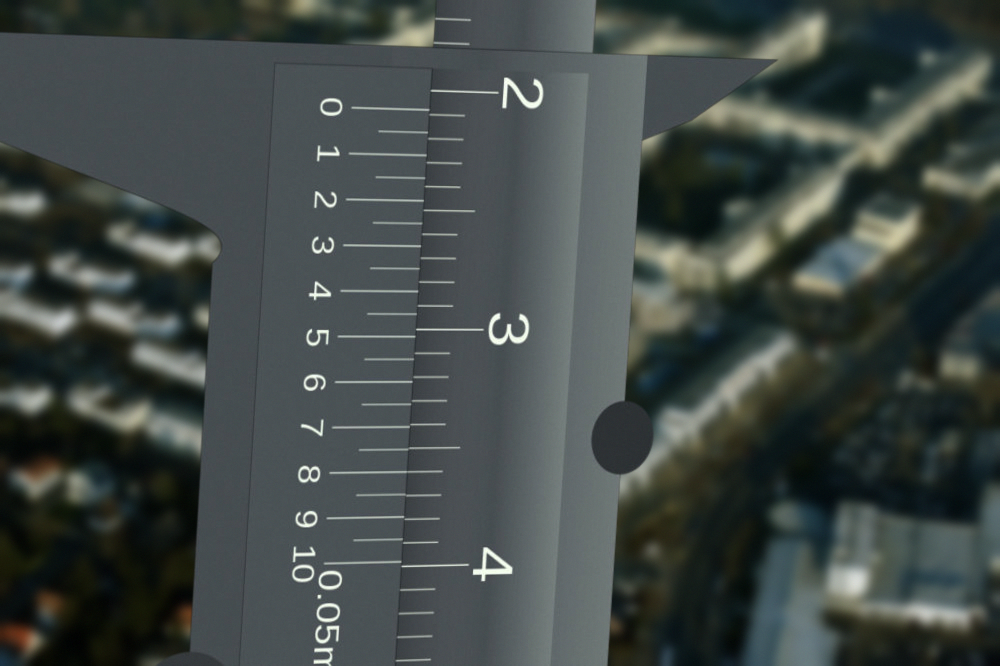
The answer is 20.8 mm
